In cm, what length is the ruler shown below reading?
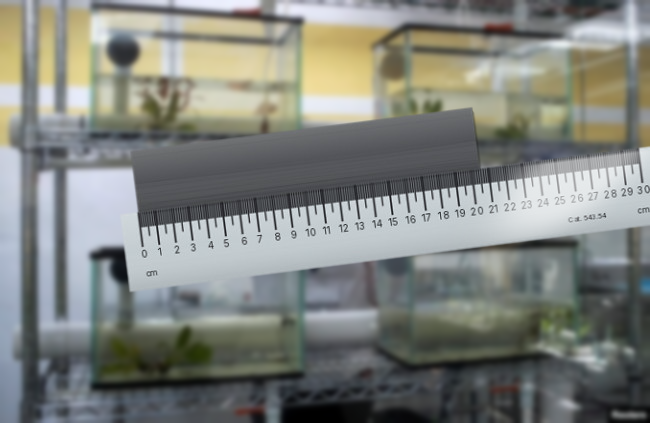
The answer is 20.5 cm
